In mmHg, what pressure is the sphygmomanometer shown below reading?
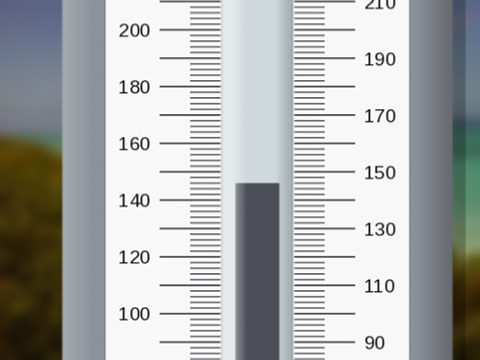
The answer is 146 mmHg
